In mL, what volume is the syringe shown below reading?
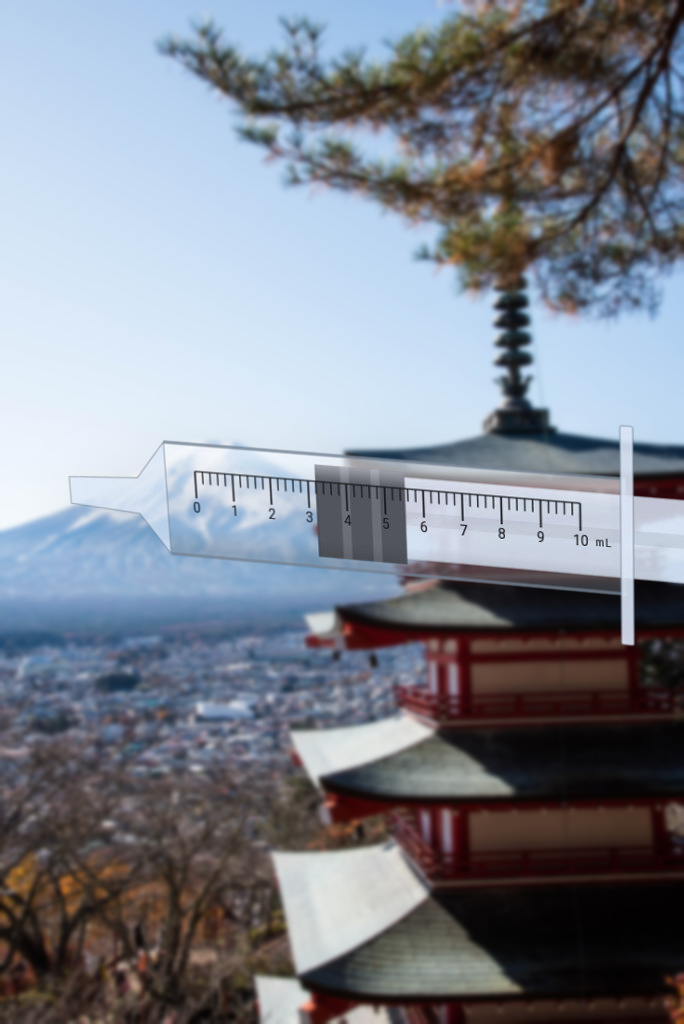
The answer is 3.2 mL
